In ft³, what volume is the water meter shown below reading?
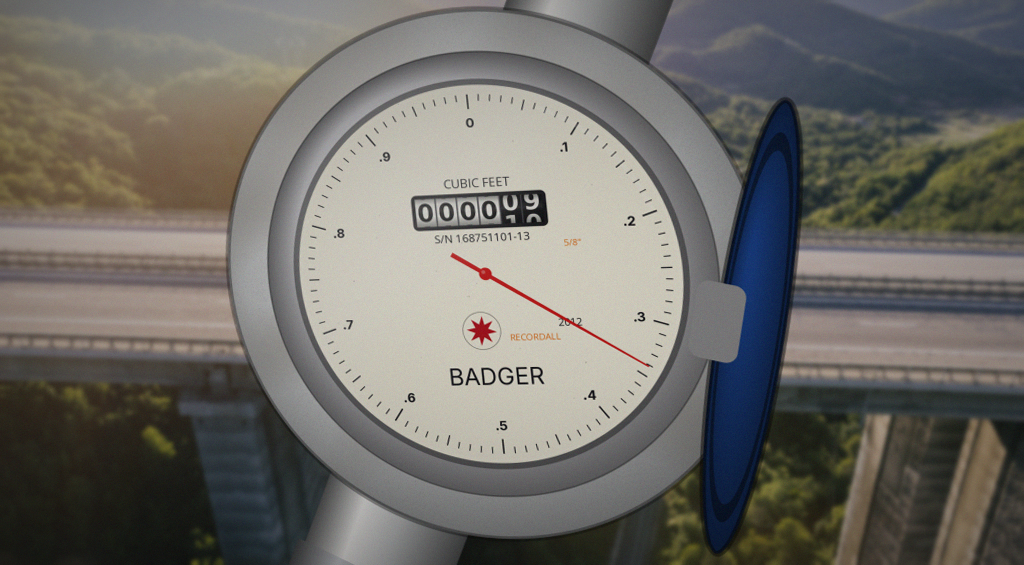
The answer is 9.34 ft³
